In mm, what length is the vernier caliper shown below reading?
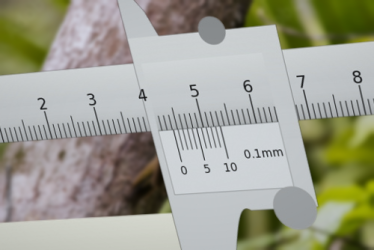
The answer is 44.2 mm
